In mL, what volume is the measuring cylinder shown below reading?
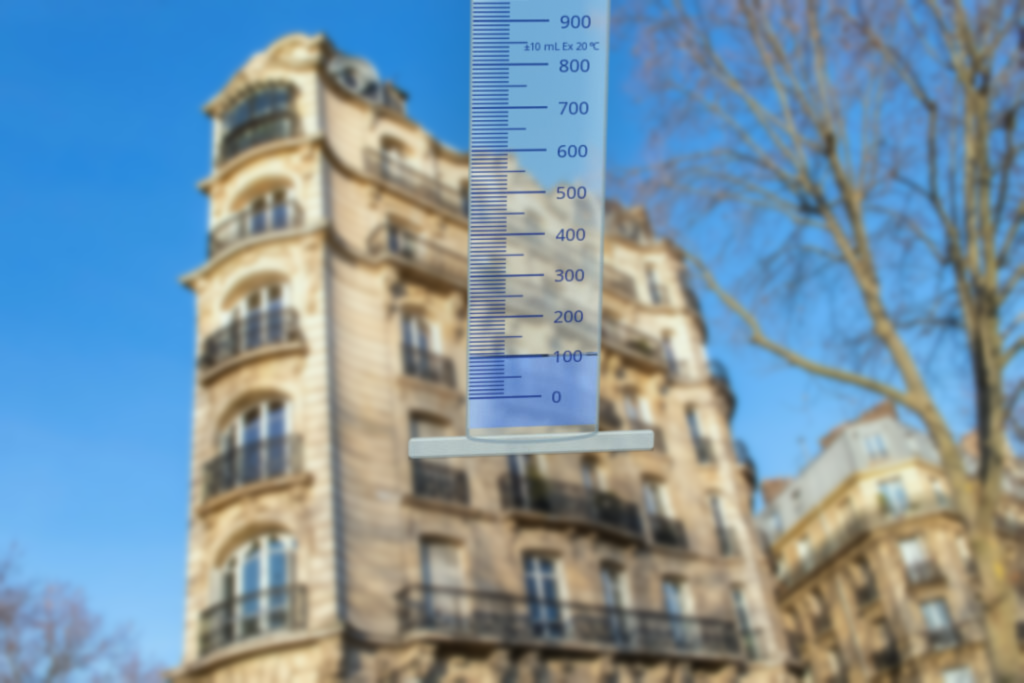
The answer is 100 mL
